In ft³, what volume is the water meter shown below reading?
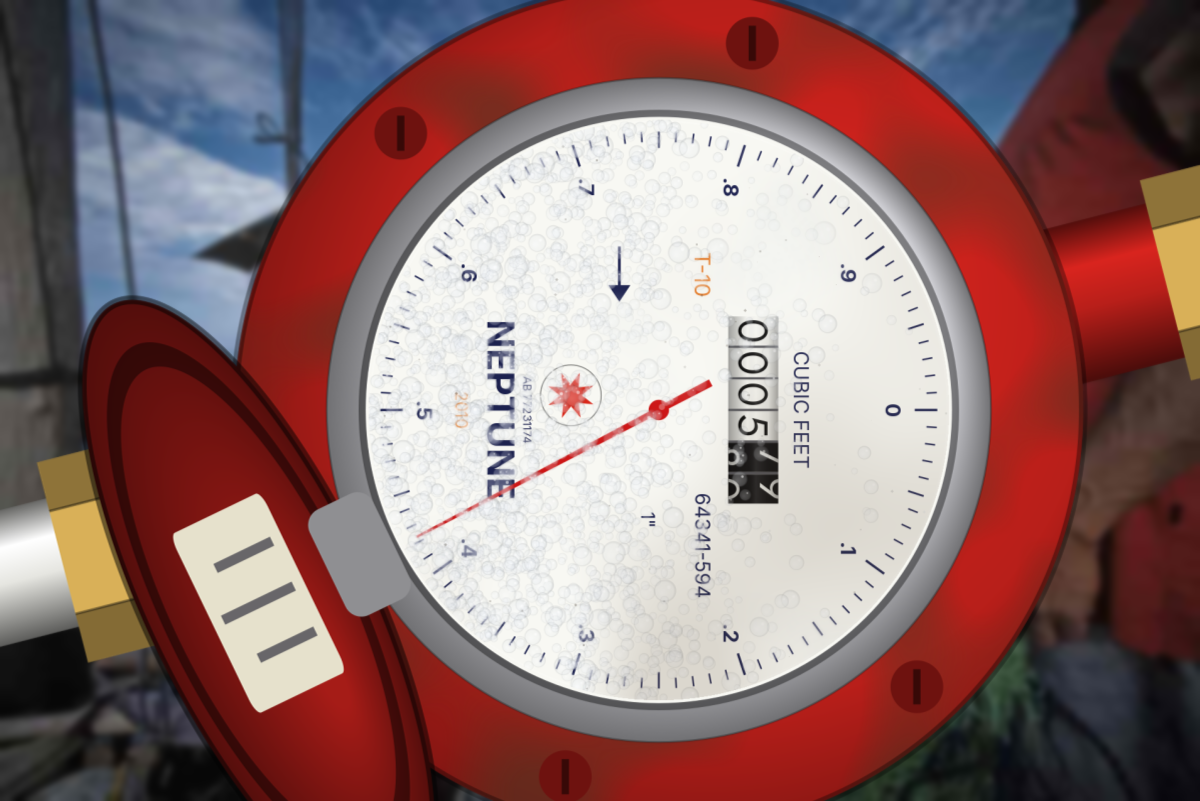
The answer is 579.42 ft³
